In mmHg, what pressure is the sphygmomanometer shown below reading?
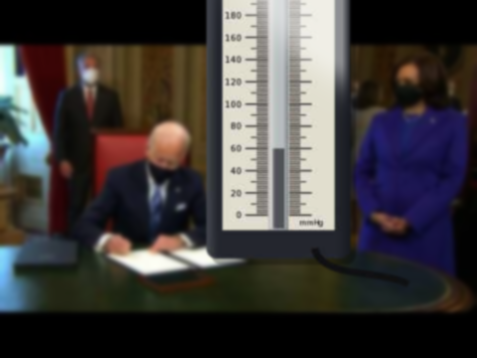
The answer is 60 mmHg
